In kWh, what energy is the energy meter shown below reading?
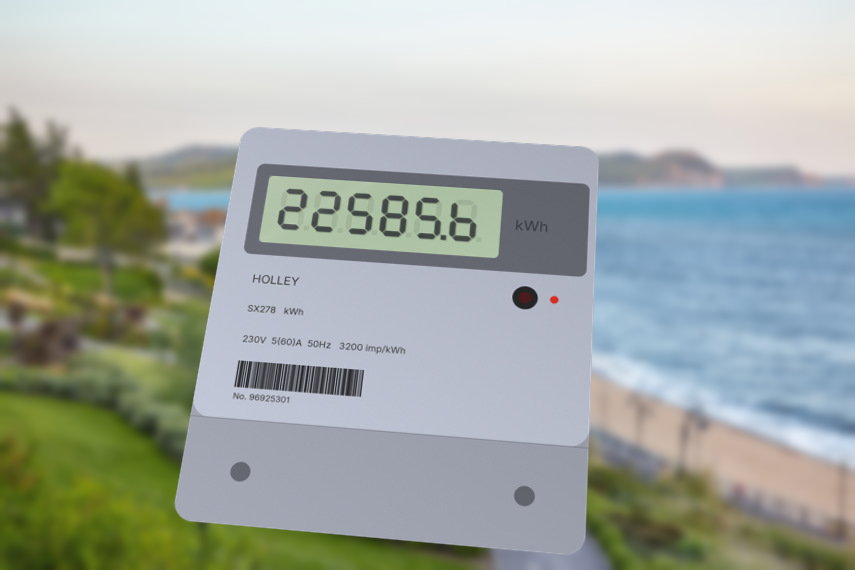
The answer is 22585.6 kWh
